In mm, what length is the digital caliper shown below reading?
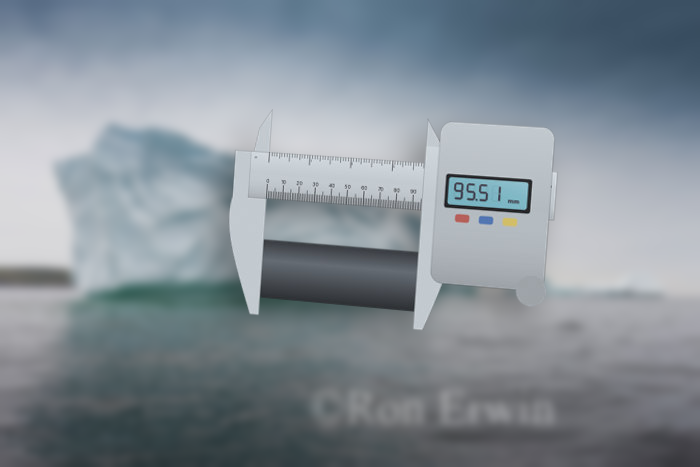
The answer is 95.51 mm
